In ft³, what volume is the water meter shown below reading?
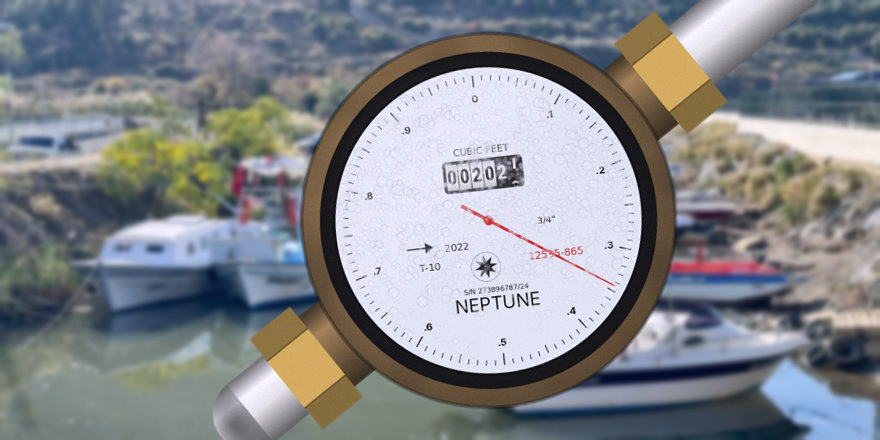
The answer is 2021.34 ft³
